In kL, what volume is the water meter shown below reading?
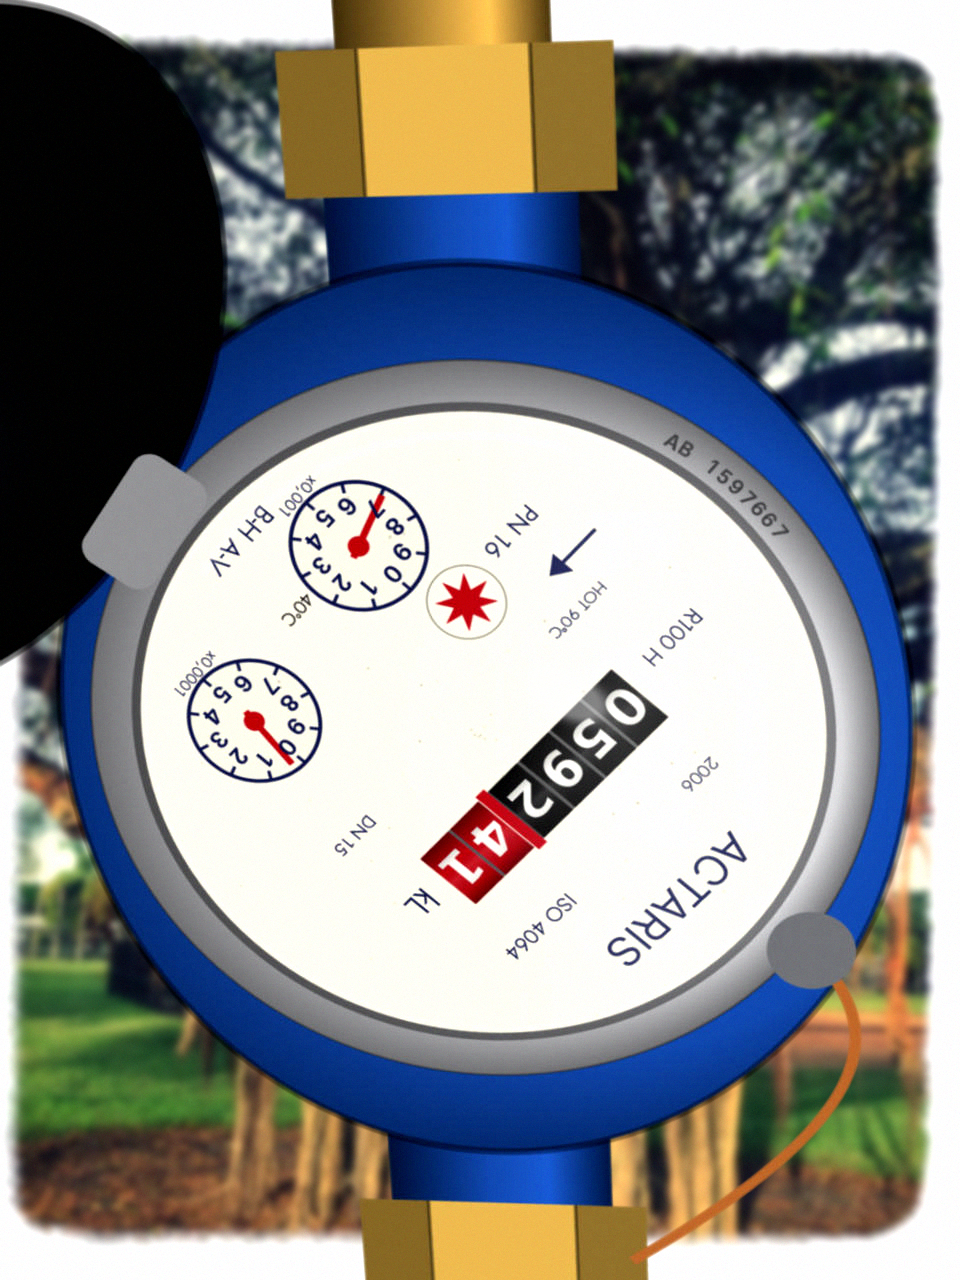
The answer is 592.4170 kL
